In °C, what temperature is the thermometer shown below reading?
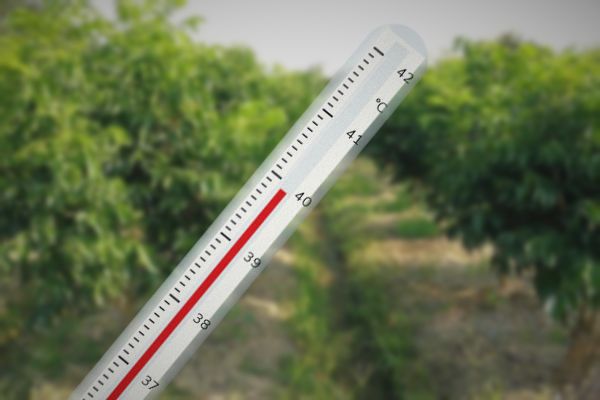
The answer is 39.9 °C
